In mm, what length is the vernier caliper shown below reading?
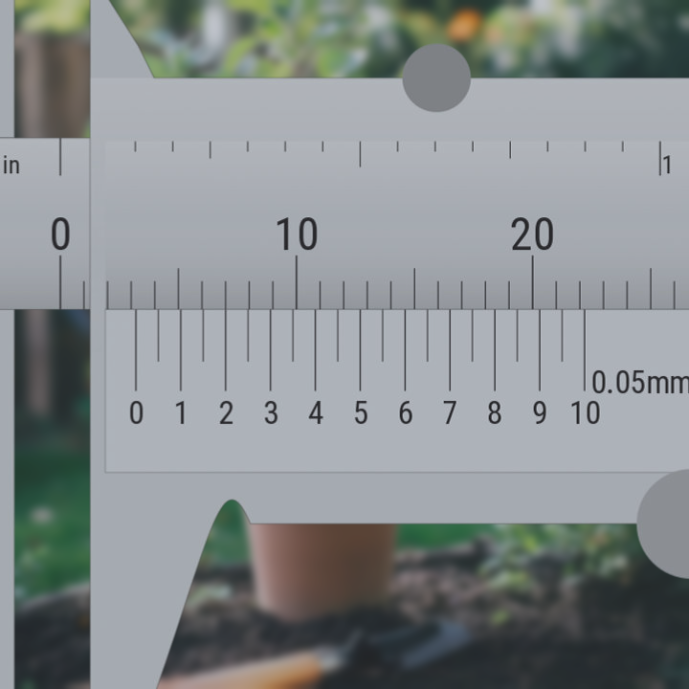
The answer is 3.20 mm
